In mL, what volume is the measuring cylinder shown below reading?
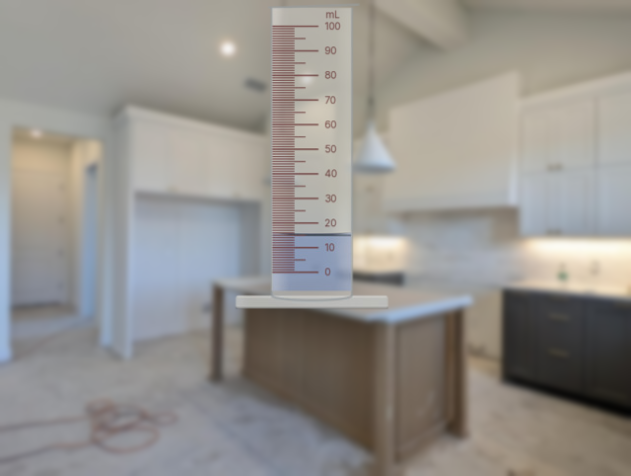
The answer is 15 mL
